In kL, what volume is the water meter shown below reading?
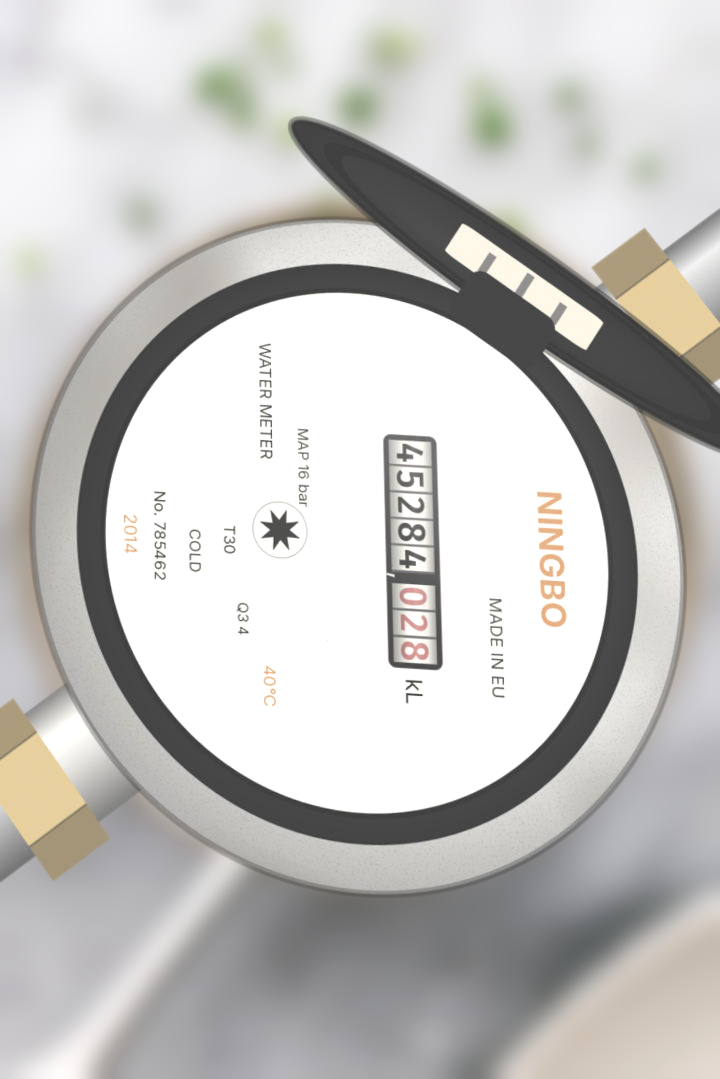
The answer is 45284.028 kL
